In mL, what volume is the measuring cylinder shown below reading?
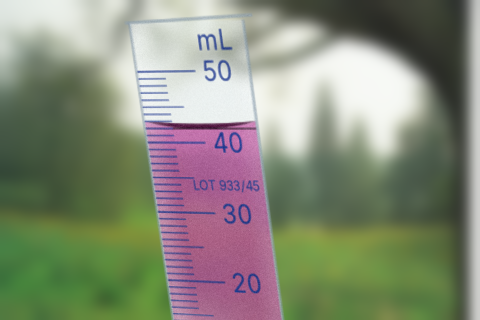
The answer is 42 mL
